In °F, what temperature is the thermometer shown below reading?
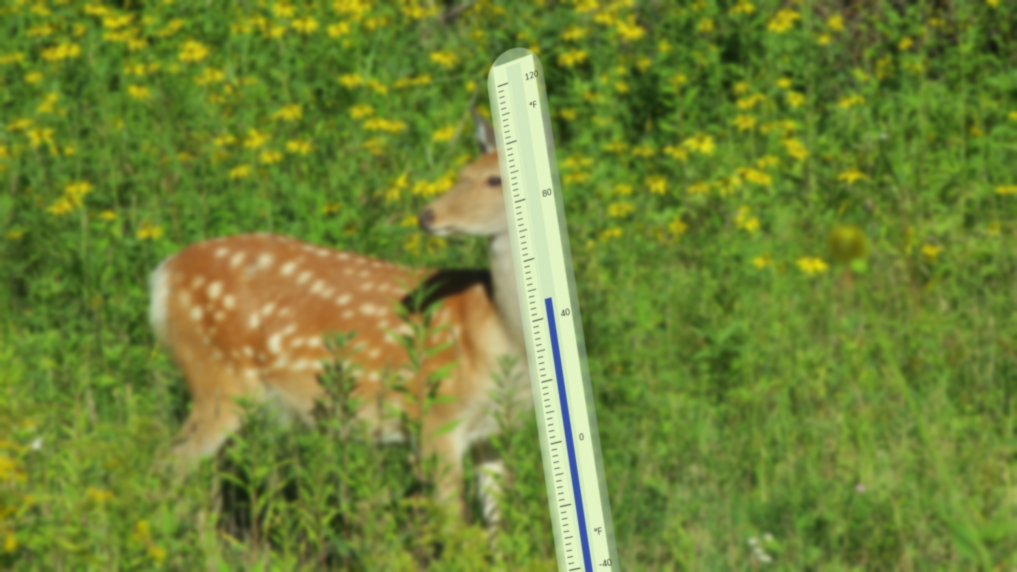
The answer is 46 °F
